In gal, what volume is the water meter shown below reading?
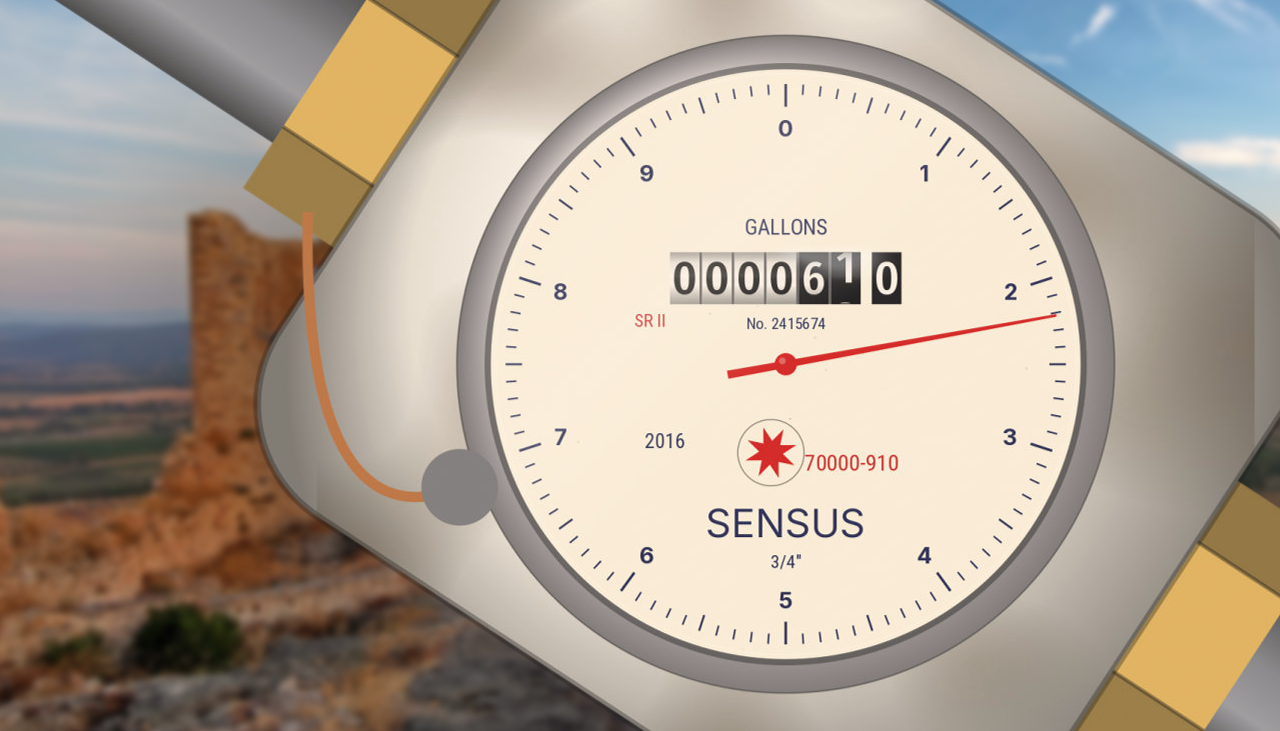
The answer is 612.2 gal
